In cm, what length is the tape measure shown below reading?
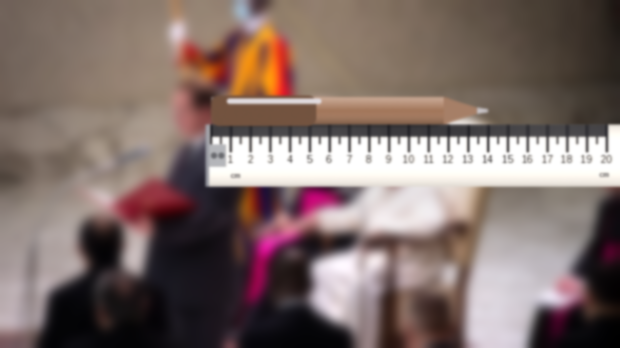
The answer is 14 cm
